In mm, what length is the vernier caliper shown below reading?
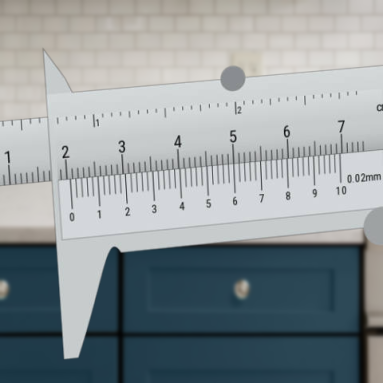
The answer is 20.6 mm
